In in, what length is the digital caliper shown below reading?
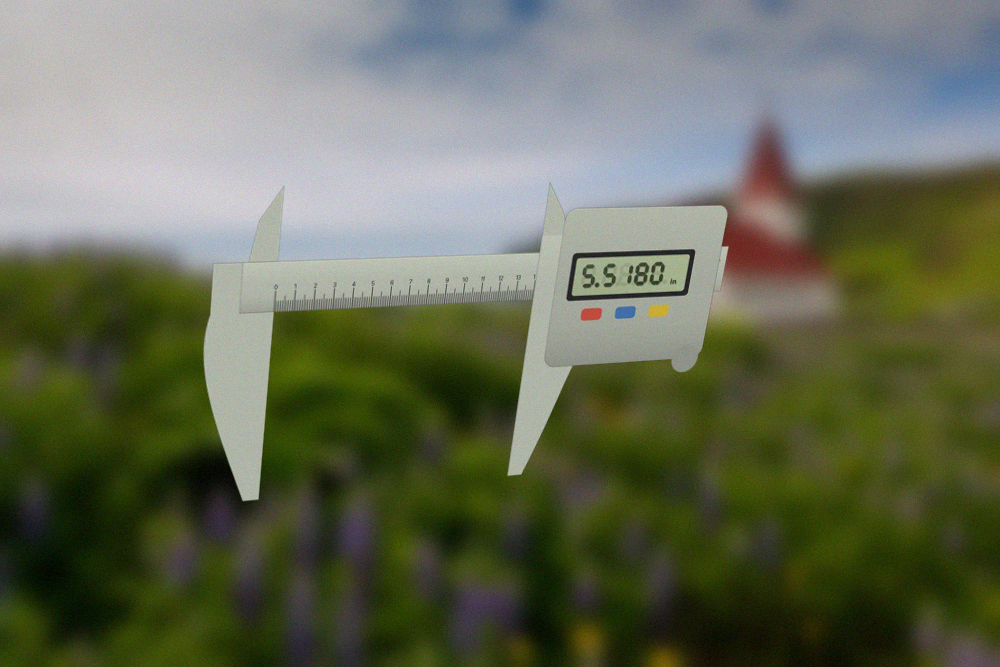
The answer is 5.5180 in
